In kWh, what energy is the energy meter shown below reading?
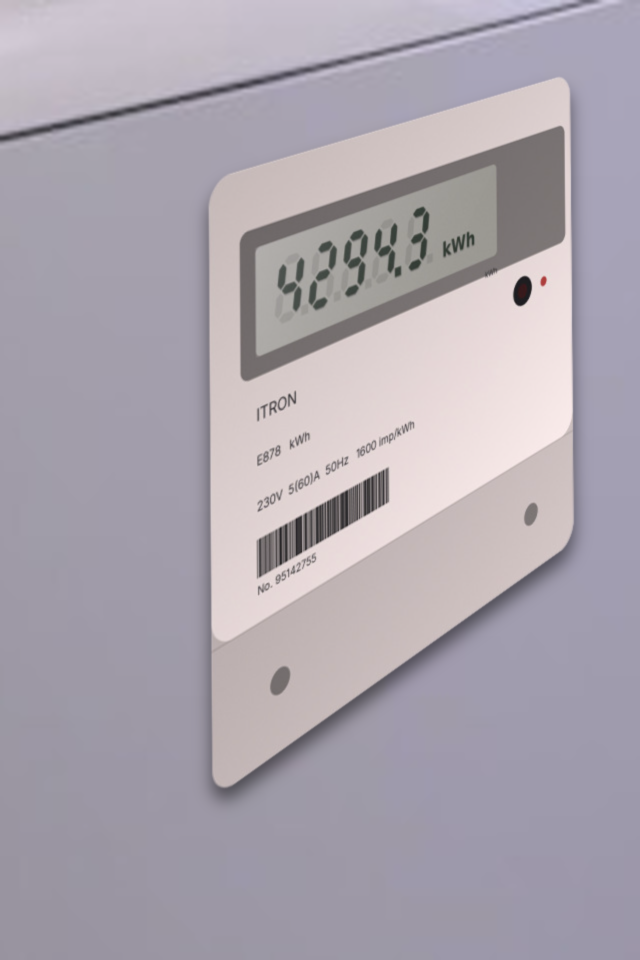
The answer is 4294.3 kWh
